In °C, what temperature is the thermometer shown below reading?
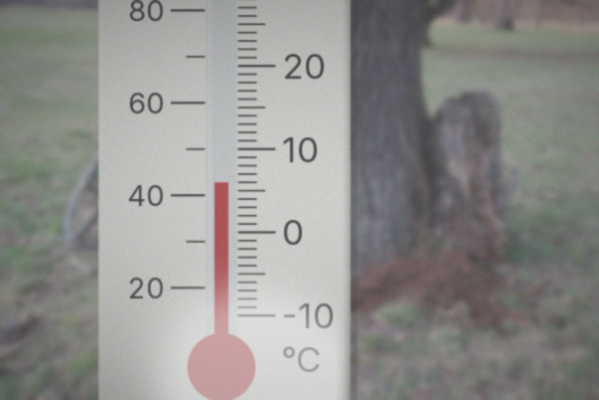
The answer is 6 °C
